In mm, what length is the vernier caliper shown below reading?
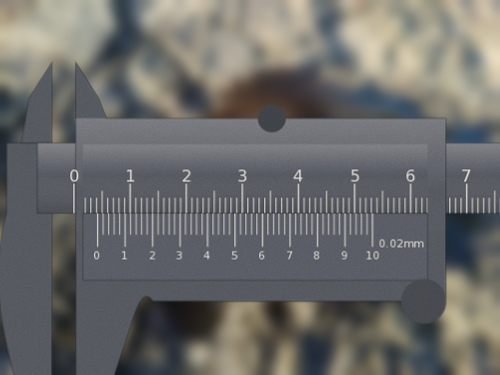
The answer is 4.2 mm
